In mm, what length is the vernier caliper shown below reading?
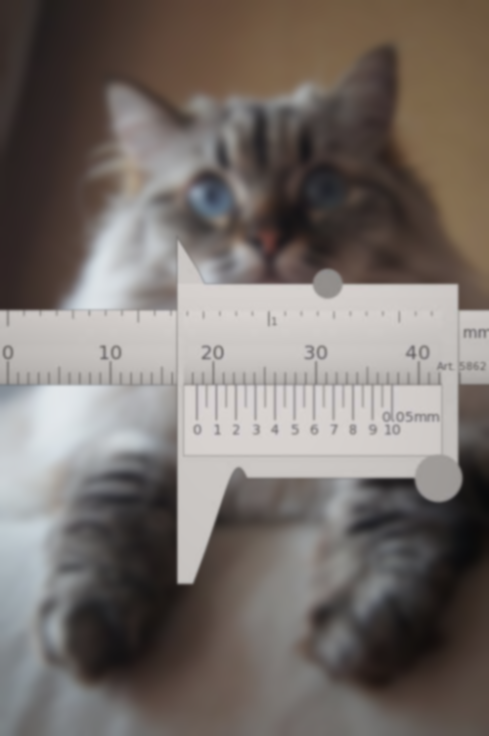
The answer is 18.4 mm
